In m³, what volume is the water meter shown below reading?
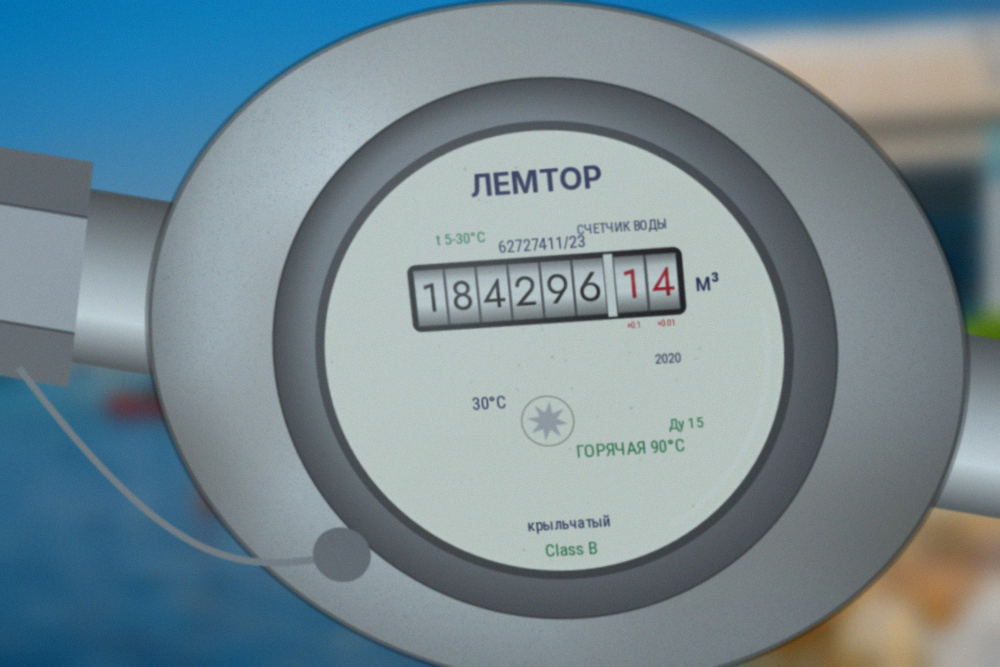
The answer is 184296.14 m³
